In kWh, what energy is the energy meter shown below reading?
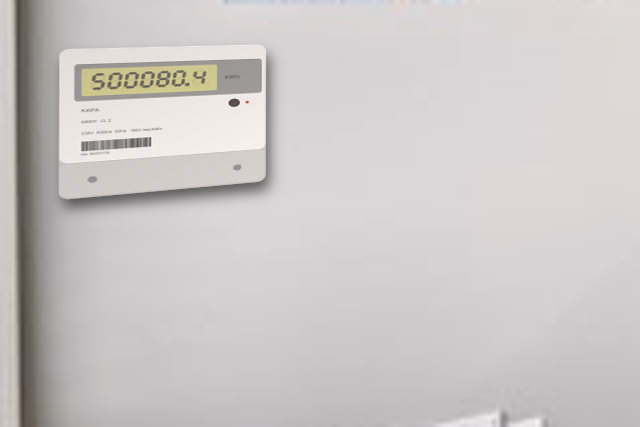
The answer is 500080.4 kWh
